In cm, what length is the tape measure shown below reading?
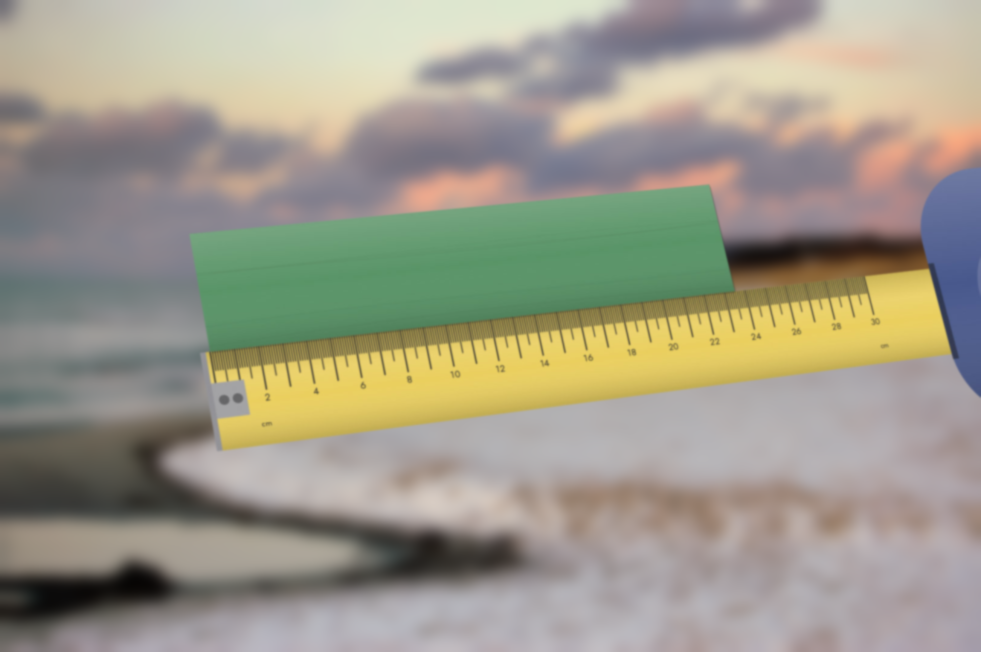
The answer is 23.5 cm
